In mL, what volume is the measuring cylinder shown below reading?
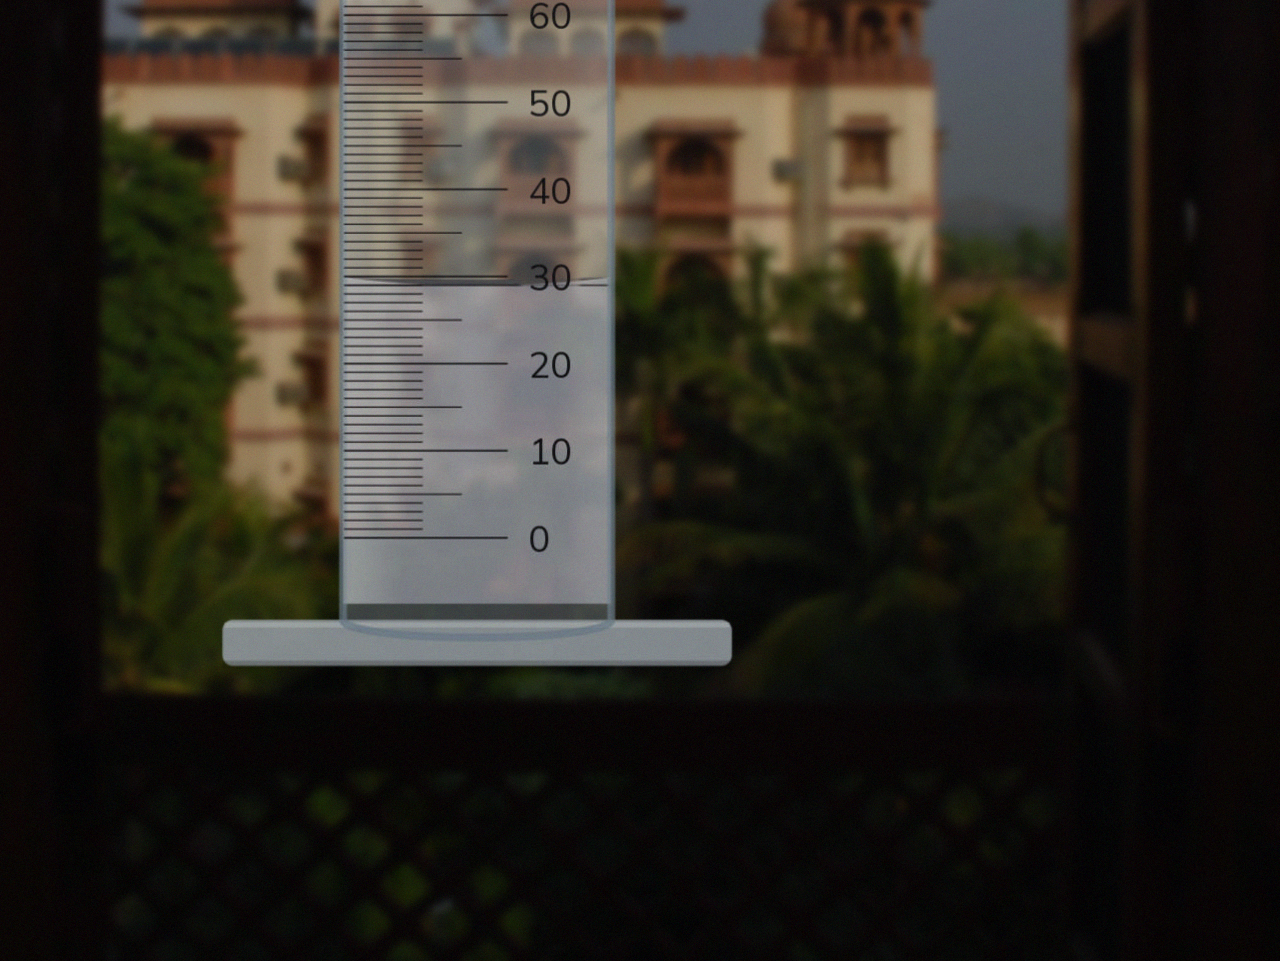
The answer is 29 mL
